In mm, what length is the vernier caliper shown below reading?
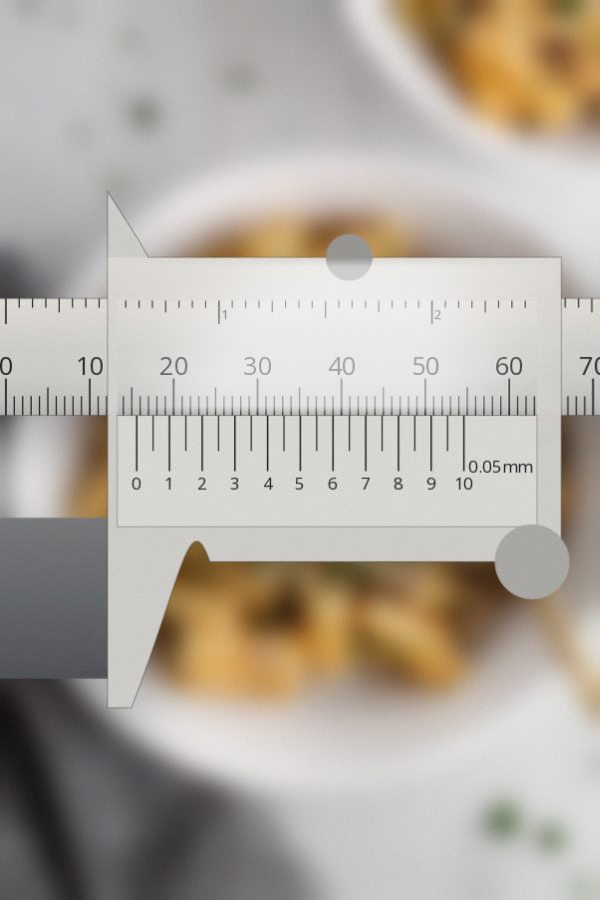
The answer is 15.6 mm
